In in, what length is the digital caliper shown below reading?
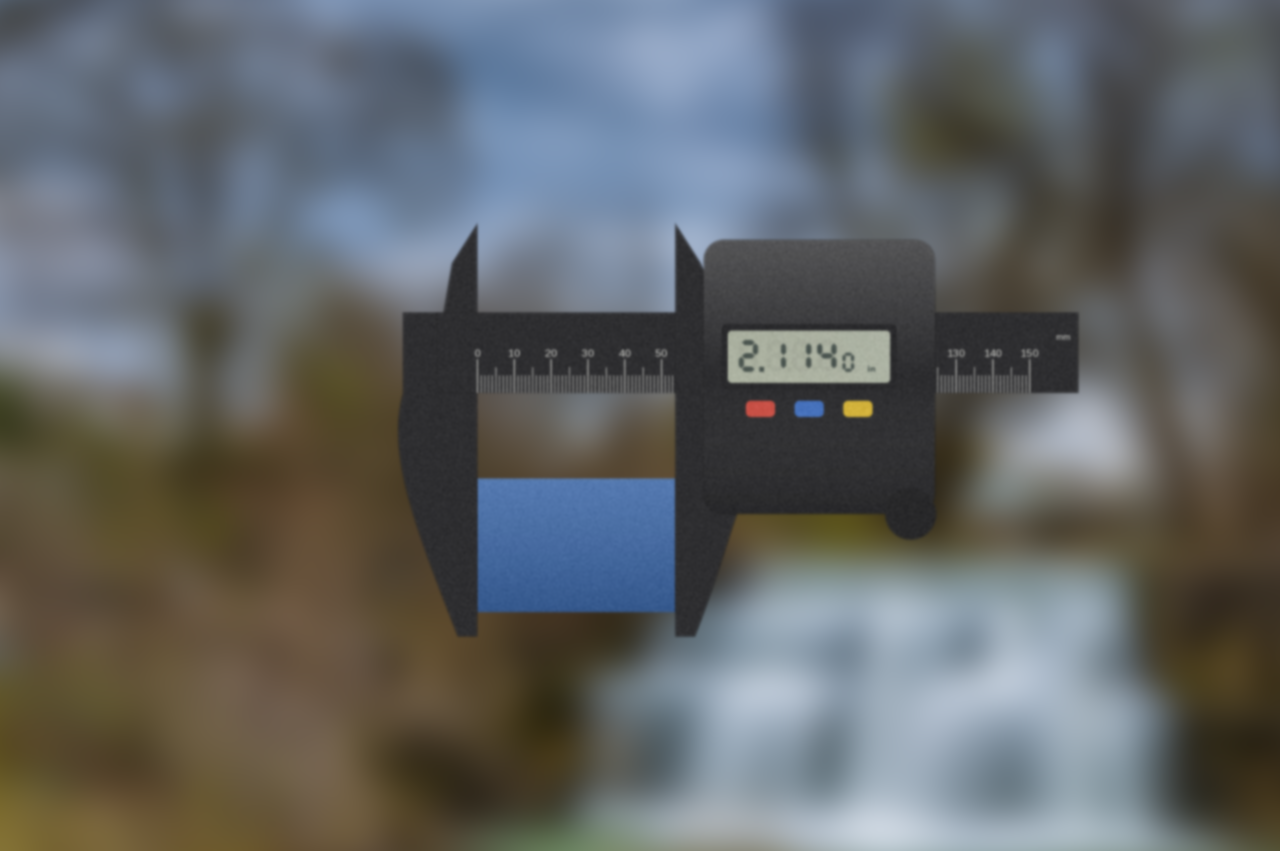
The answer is 2.1140 in
